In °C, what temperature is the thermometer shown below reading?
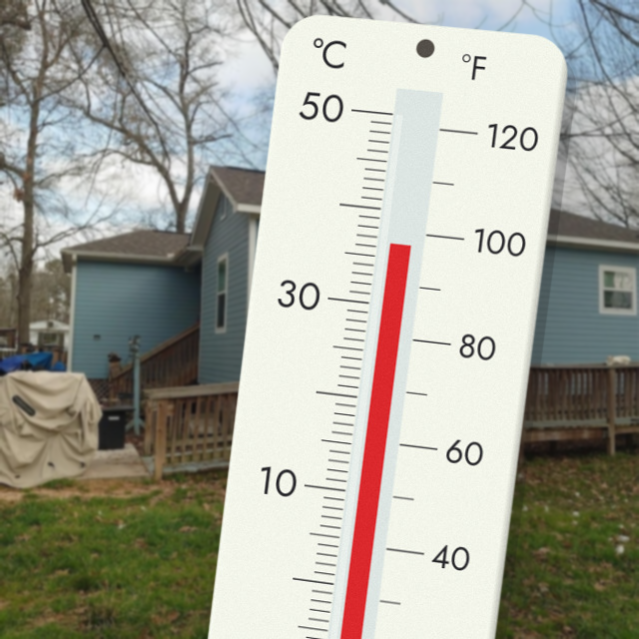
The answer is 36.5 °C
